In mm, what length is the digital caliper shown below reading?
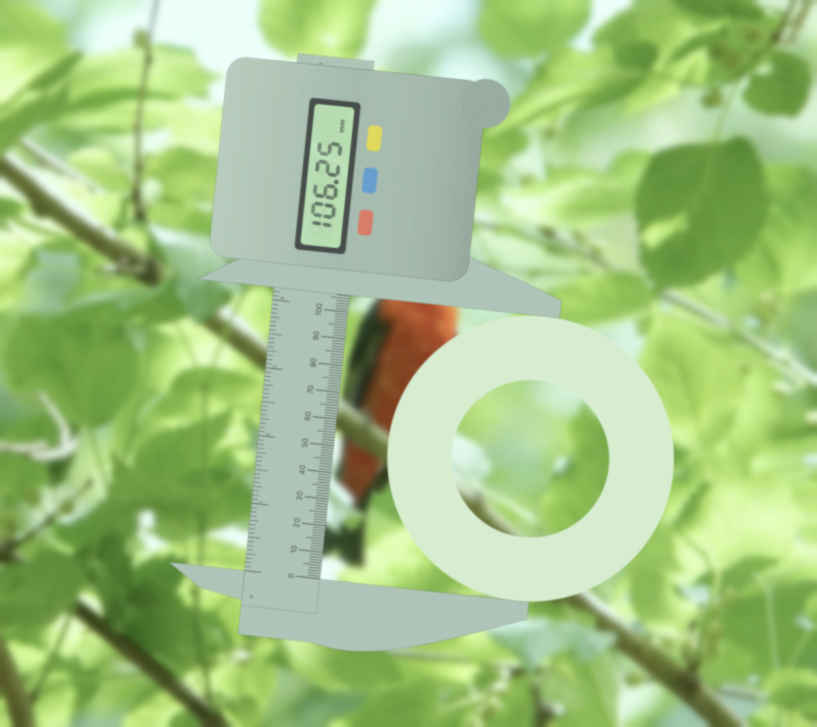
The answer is 106.25 mm
